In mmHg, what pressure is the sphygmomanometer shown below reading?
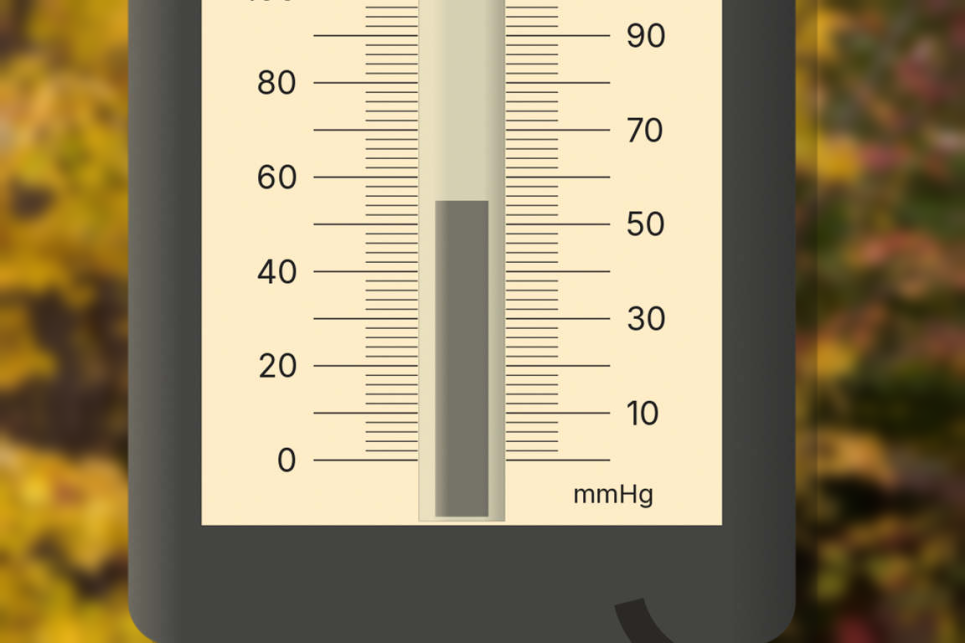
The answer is 55 mmHg
